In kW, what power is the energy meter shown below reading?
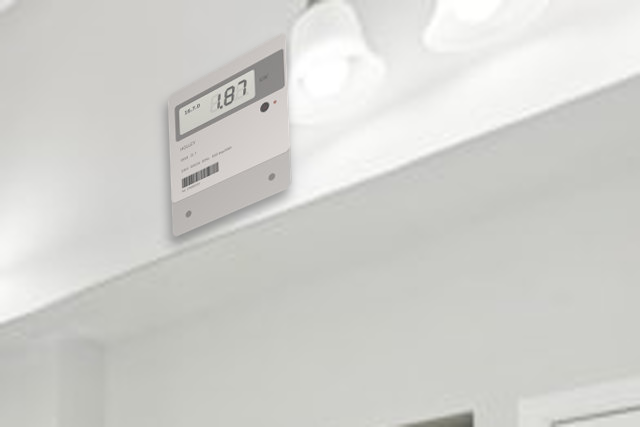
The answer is 1.87 kW
